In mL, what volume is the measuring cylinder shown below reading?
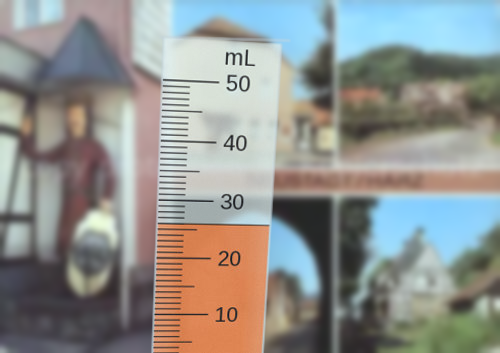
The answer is 26 mL
